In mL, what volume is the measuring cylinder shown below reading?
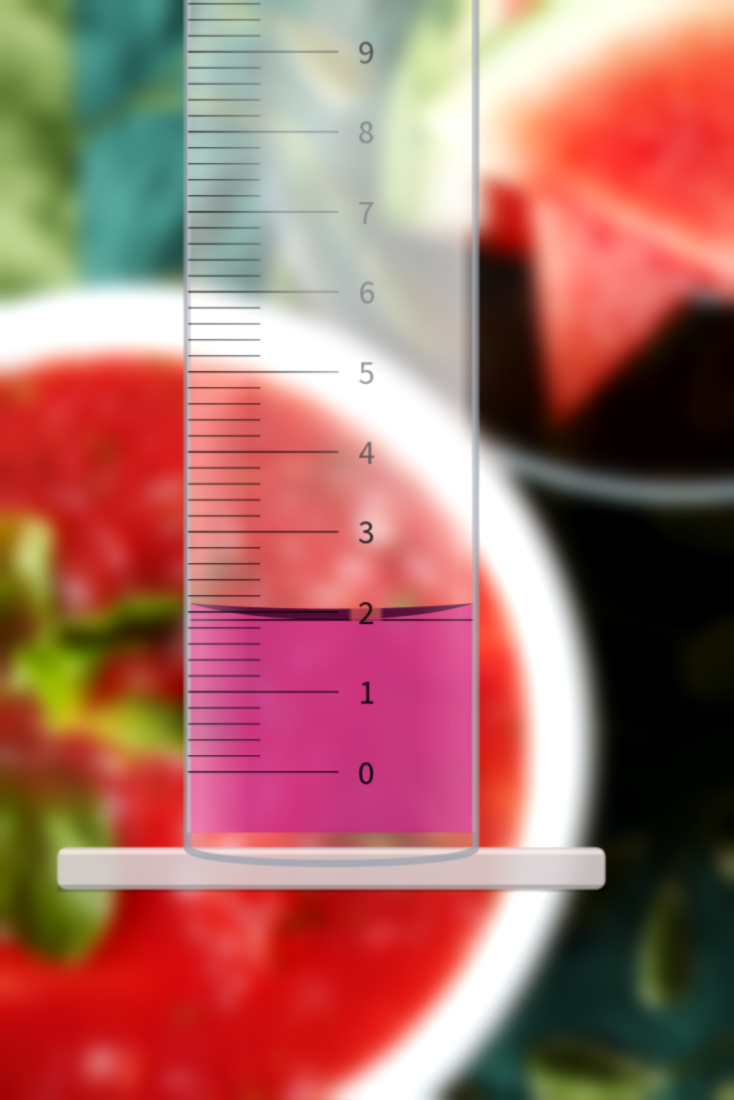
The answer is 1.9 mL
